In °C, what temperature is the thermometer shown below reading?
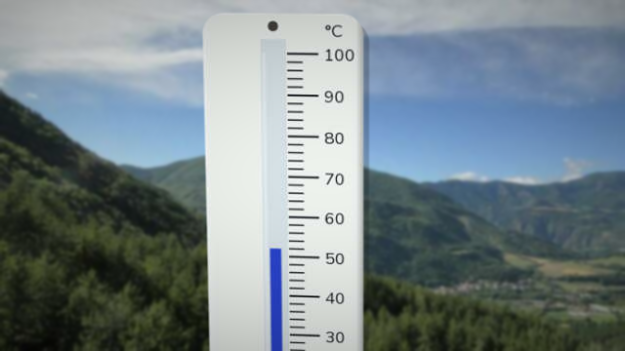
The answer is 52 °C
